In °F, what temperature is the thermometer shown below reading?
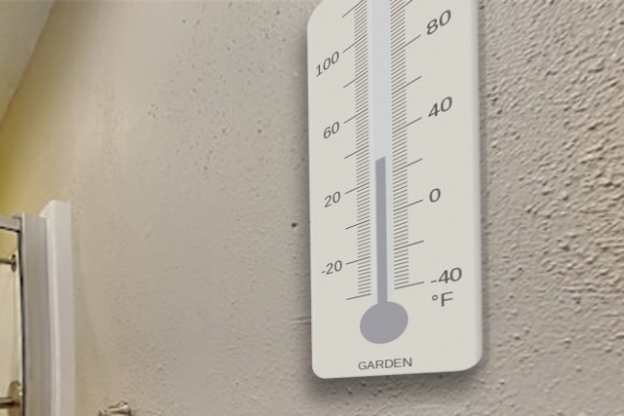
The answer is 30 °F
